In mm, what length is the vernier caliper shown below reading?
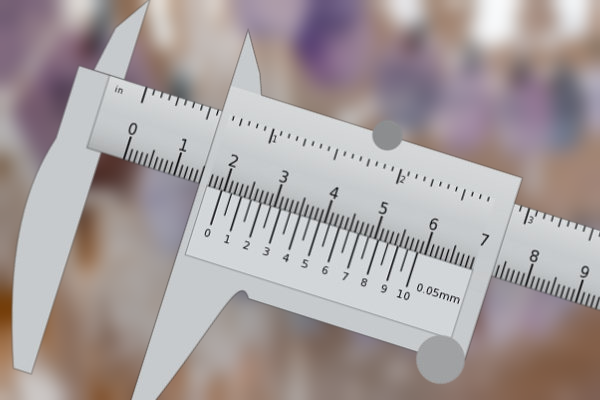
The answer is 19.5 mm
